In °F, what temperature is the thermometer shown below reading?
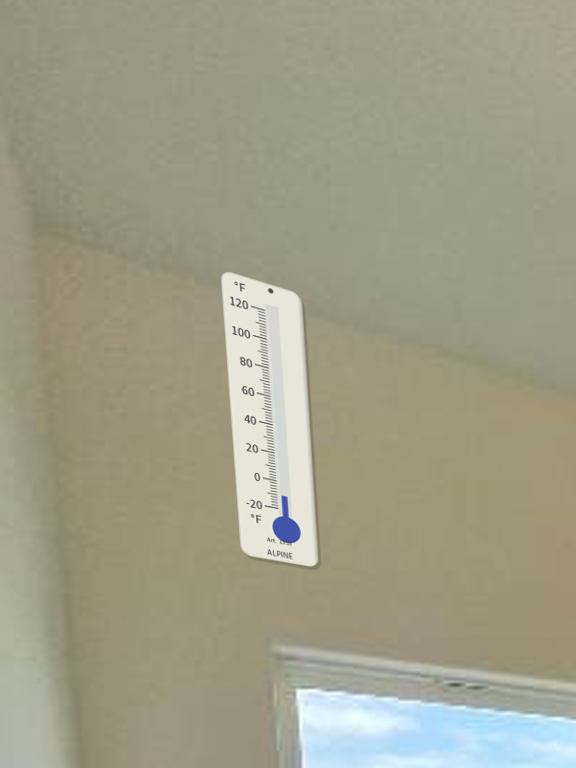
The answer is -10 °F
